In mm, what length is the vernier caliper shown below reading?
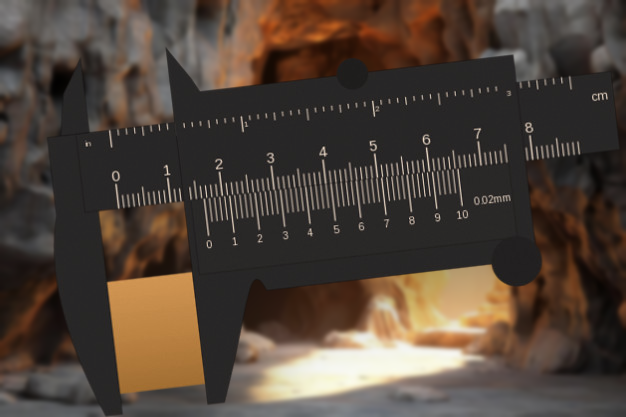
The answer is 16.5 mm
